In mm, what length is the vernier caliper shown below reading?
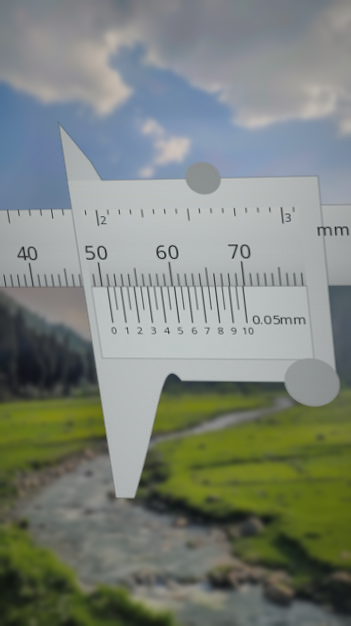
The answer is 50.8 mm
